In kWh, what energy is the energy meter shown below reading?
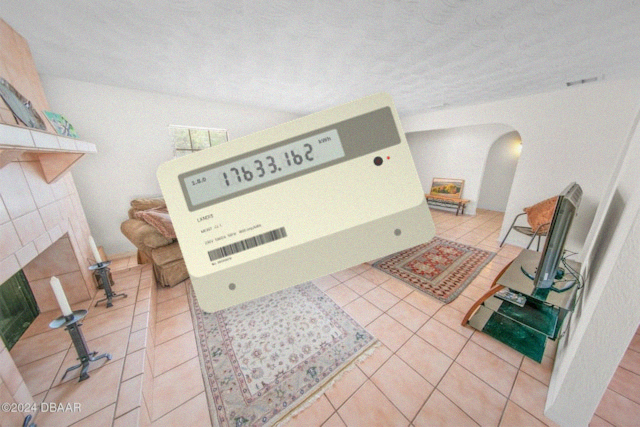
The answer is 17633.162 kWh
